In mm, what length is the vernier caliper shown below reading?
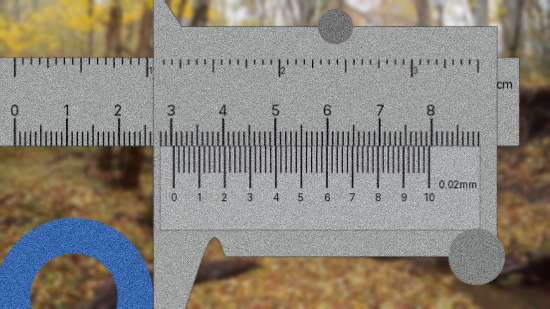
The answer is 30.5 mm
